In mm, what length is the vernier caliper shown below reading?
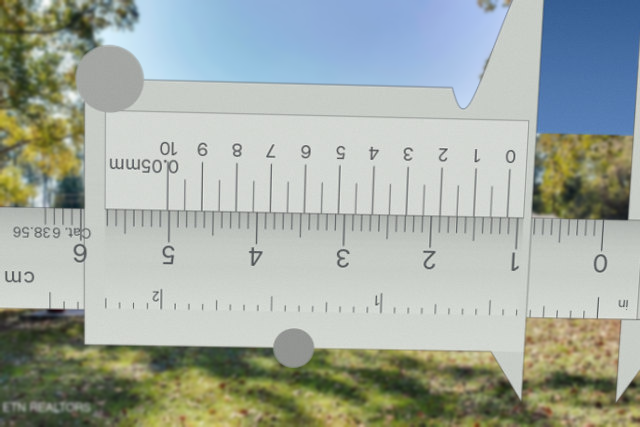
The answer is 11.2 mm
